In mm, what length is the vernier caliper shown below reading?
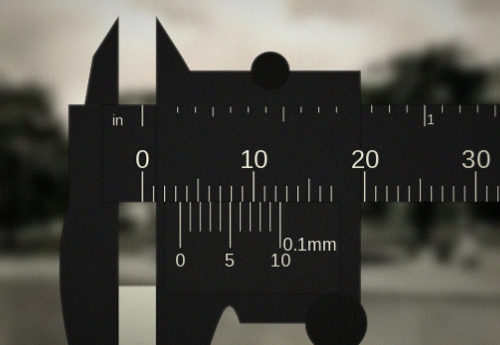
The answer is 3.4 mm
